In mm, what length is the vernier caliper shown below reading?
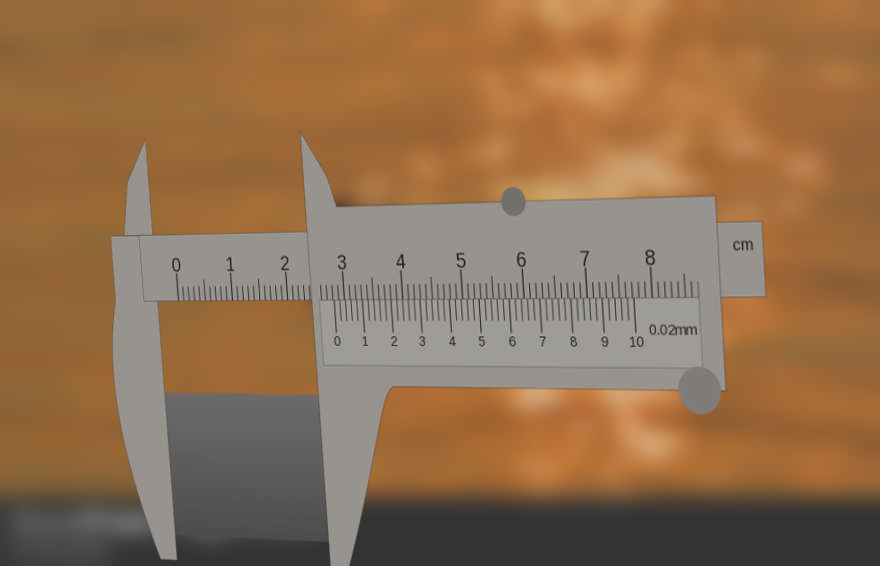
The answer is 28.2 mm
